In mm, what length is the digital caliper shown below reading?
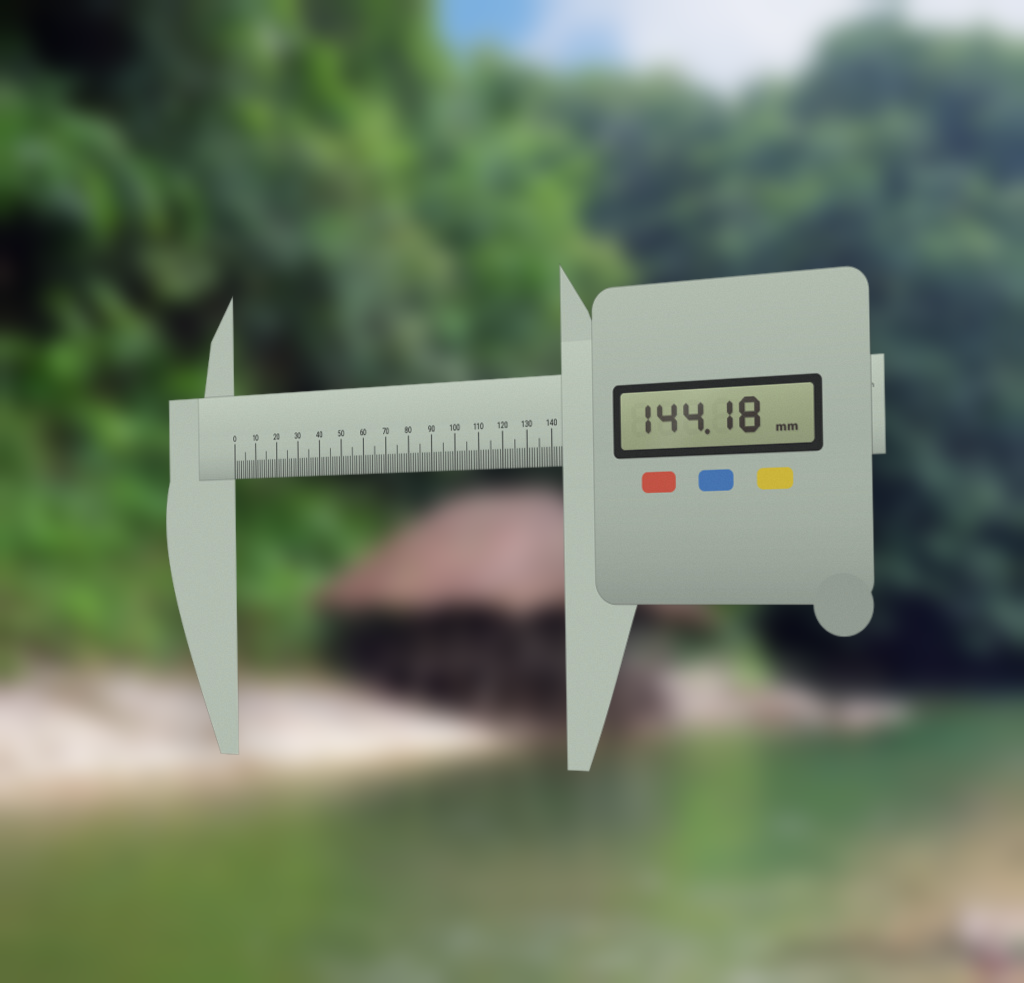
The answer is 144.18 mm
